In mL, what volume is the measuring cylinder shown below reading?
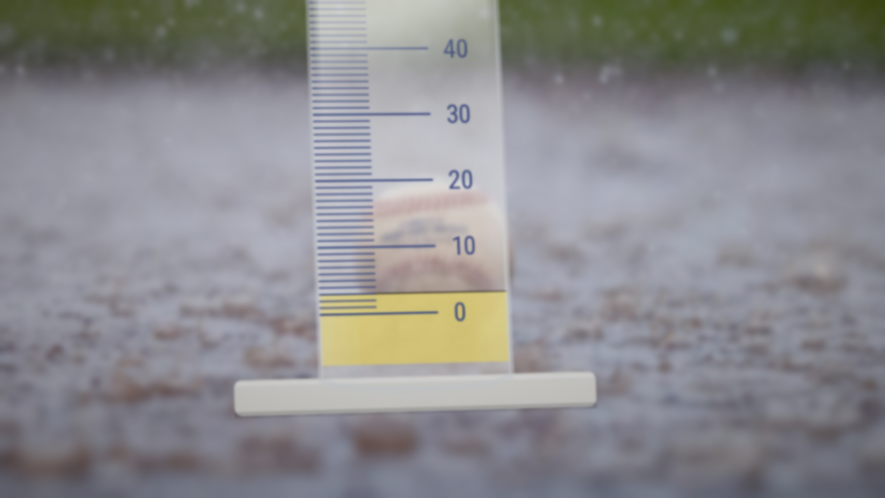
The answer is 3 mL
